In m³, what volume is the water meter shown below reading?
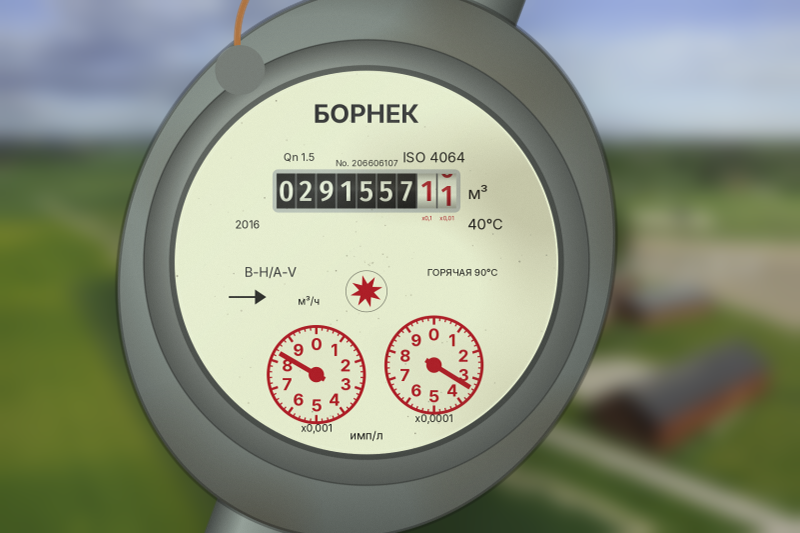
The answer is 291557.1083 m³
